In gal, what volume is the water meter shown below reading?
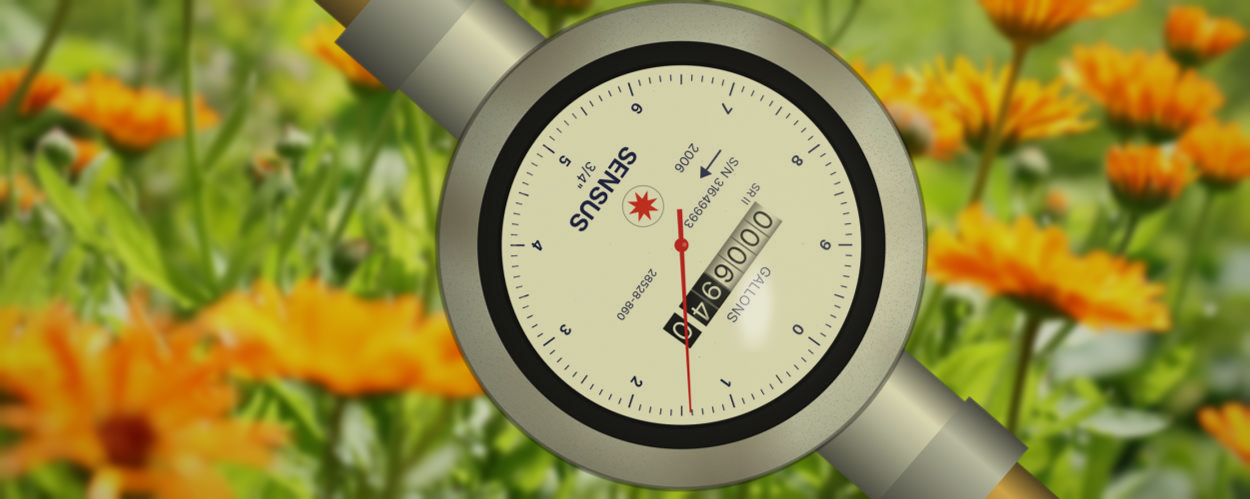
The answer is 6941.4 gal
